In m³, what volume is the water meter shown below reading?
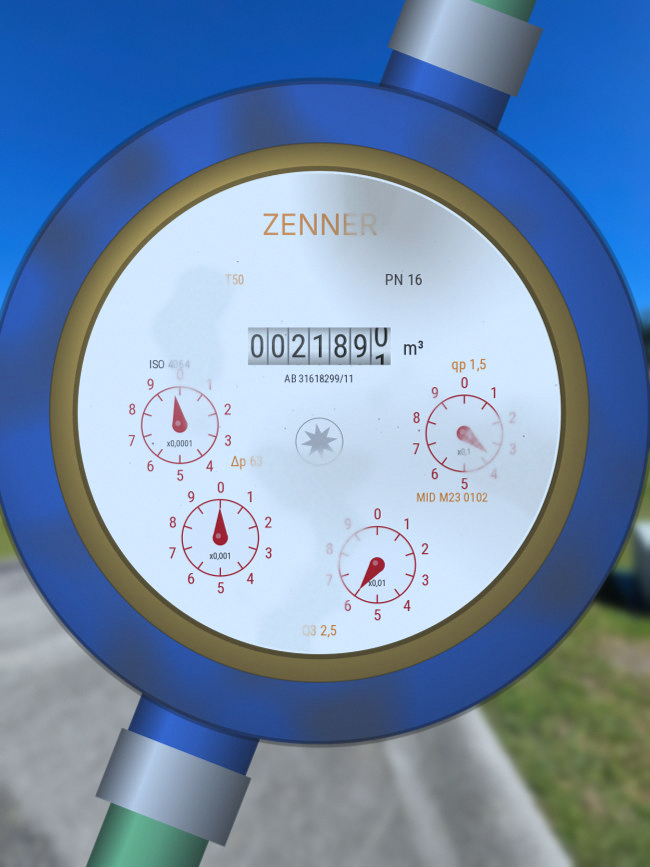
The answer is 21890.3599 m³
